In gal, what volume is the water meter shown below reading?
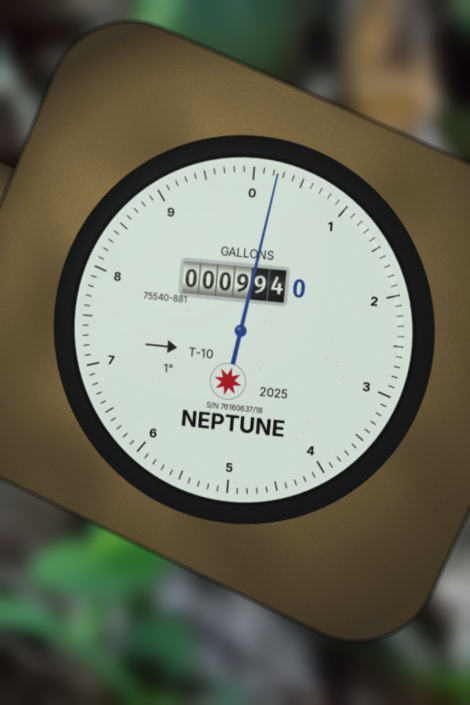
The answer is 9940.2 gal
